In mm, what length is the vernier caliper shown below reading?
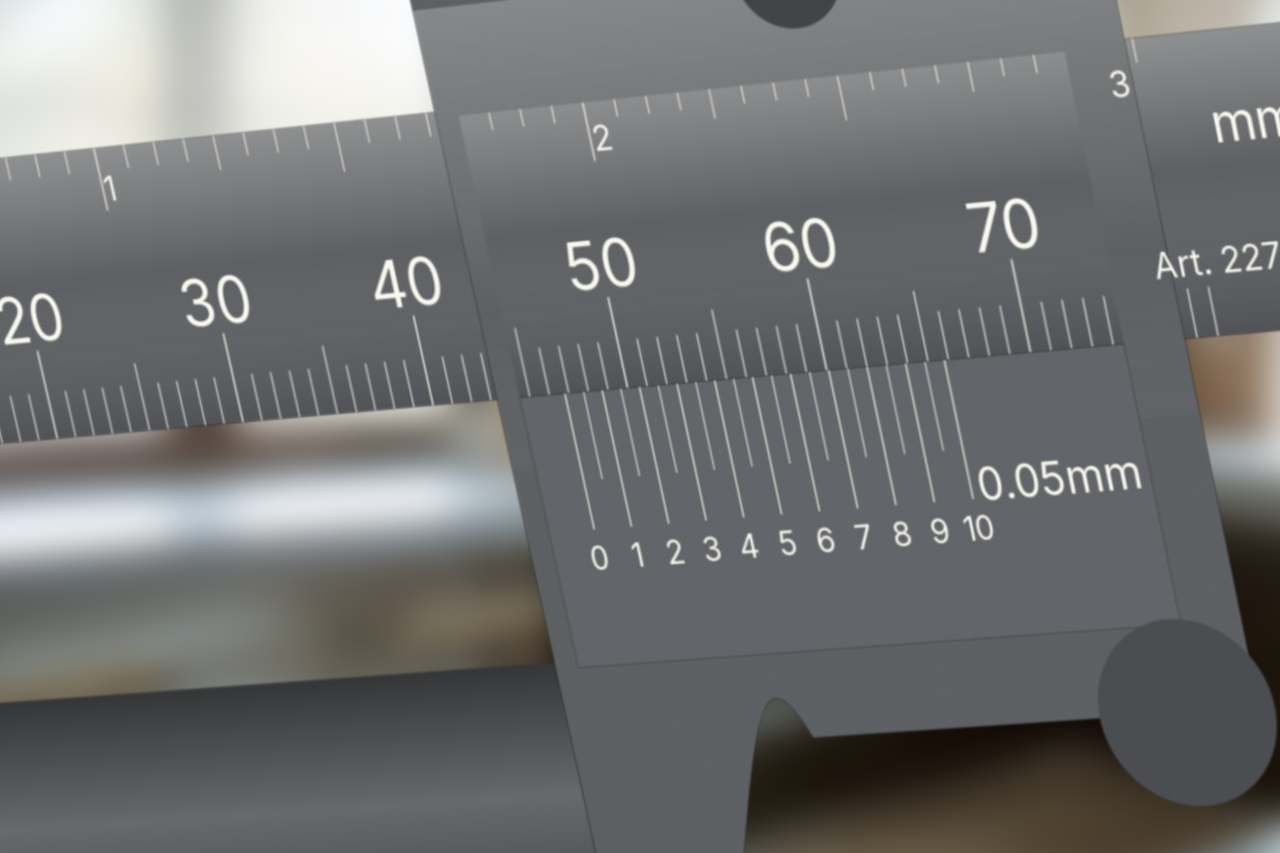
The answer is 46.8 mm
